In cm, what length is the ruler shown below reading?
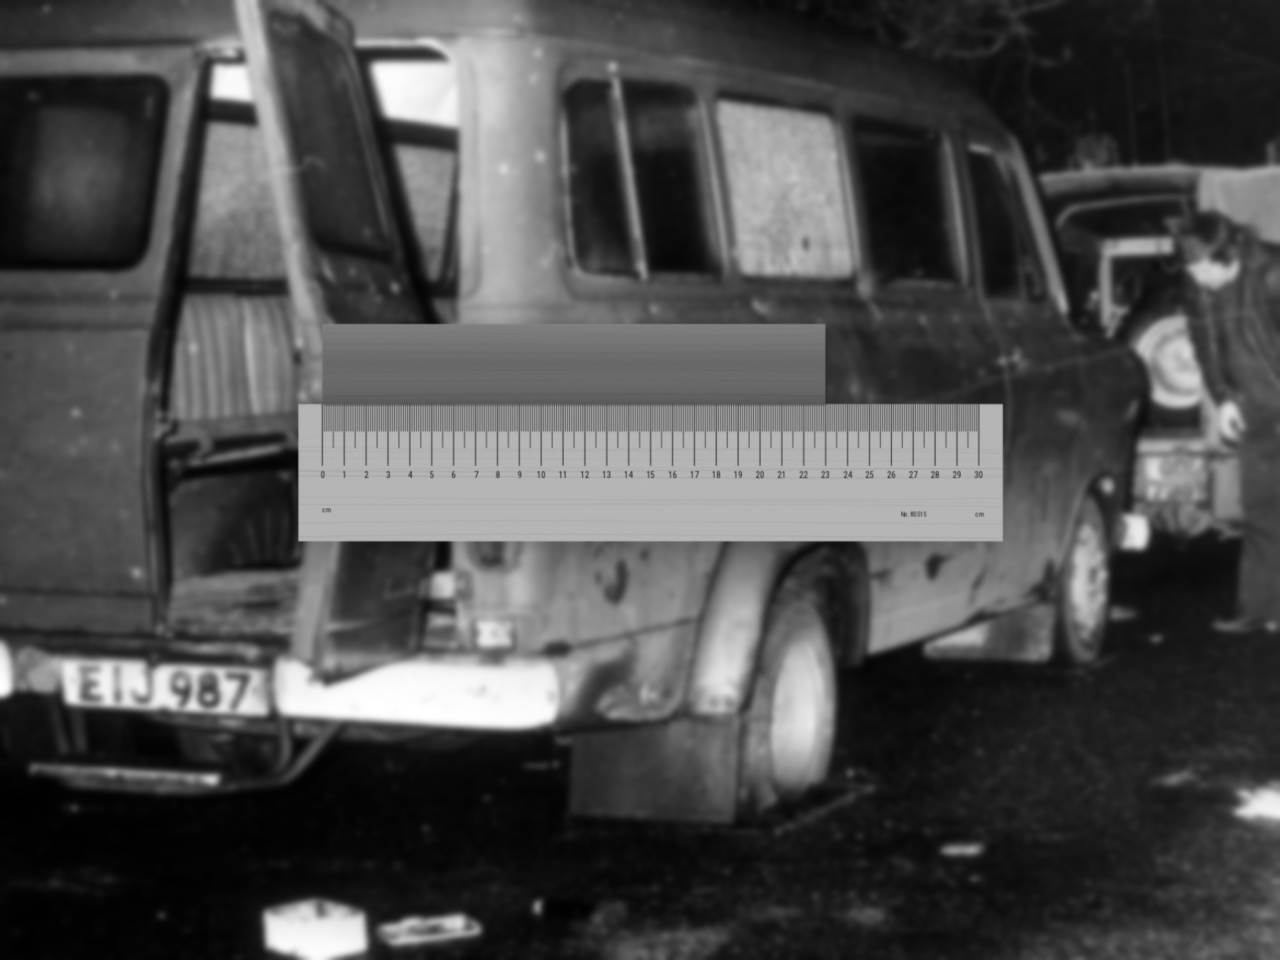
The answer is 23 cm
